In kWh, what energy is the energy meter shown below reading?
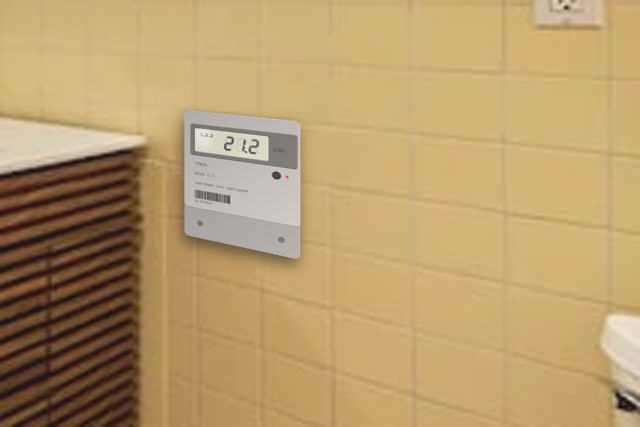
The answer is 21.2 kWh
